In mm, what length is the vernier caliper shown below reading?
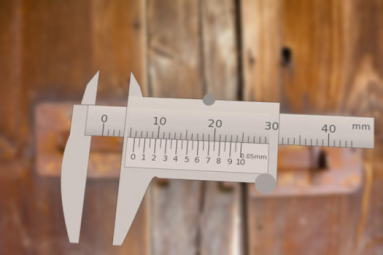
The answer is 5.8 mm
